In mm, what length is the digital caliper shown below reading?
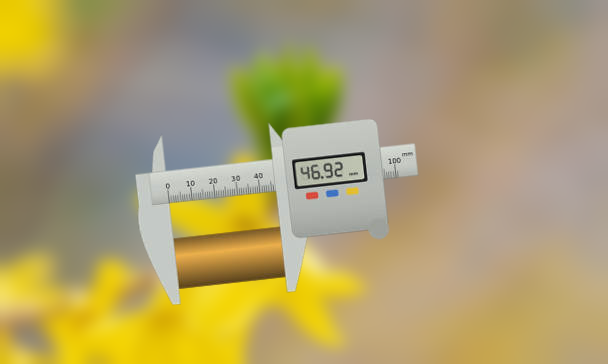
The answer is 46.92 mm
